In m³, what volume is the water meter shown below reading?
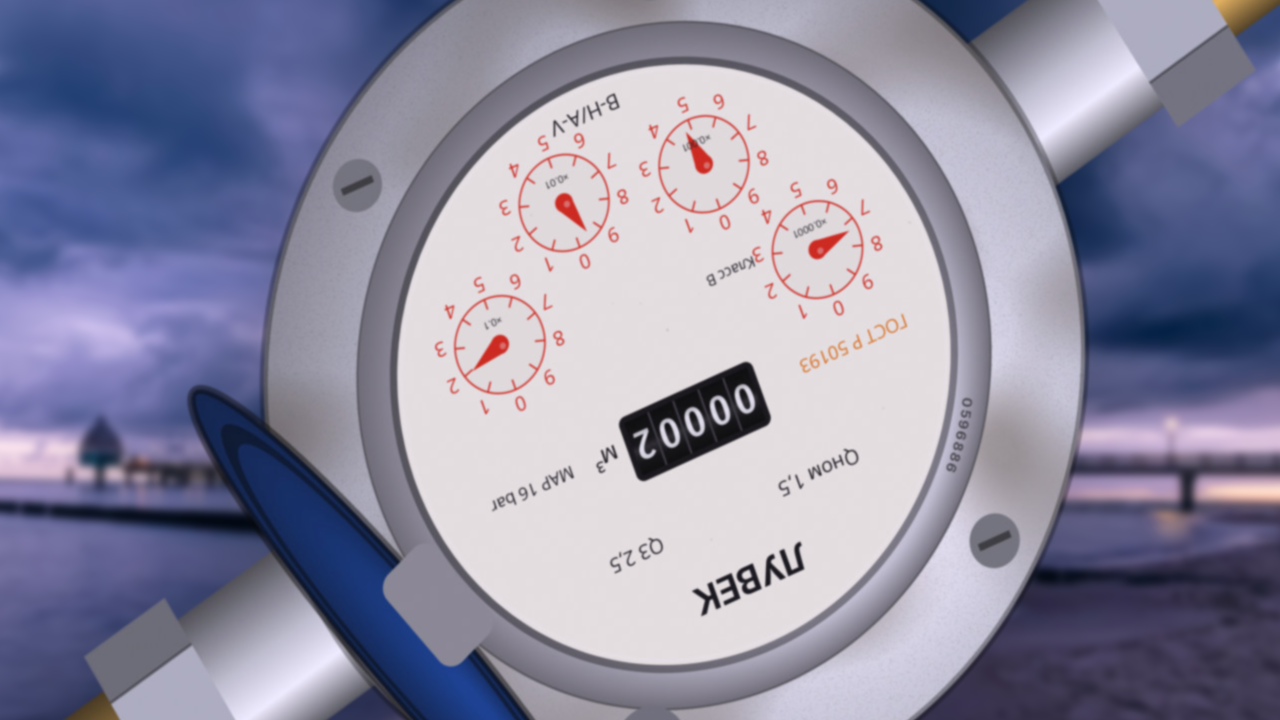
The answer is 2.1947 m³
